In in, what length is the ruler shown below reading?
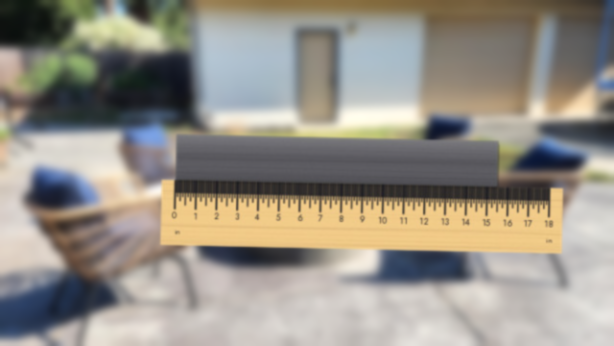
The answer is 15.5 in
